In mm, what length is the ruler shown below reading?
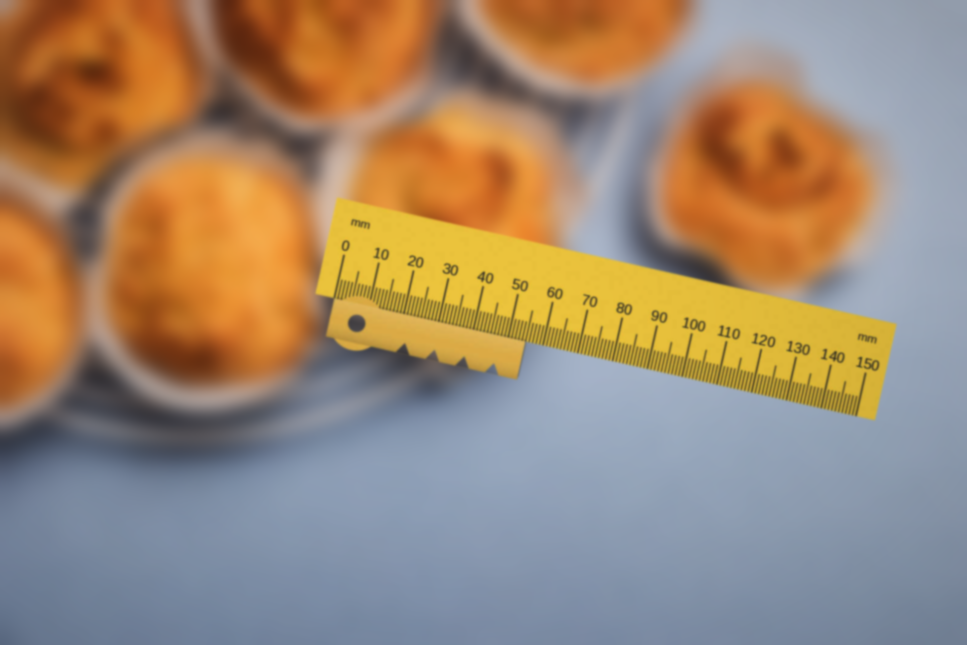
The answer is 55 mm
